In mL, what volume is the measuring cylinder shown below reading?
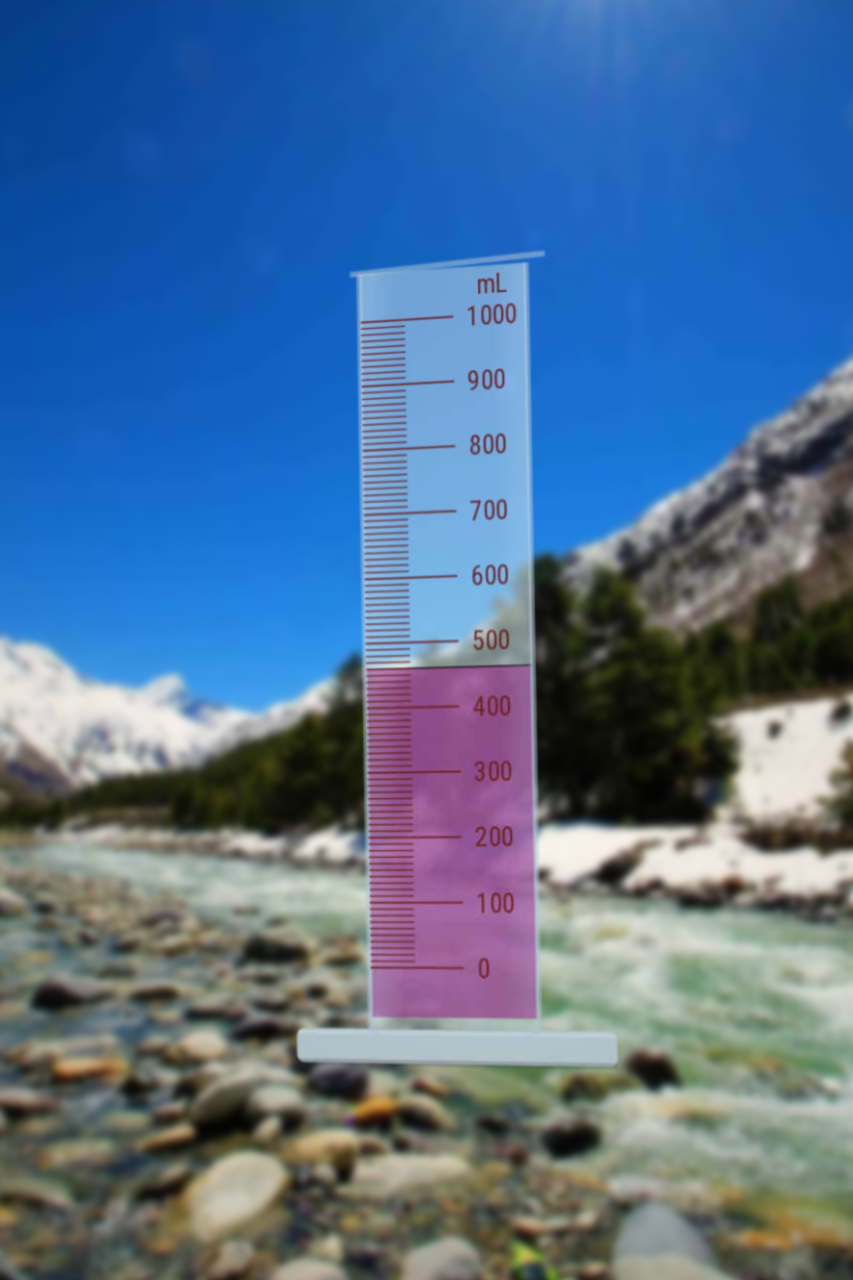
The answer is 460 mL
